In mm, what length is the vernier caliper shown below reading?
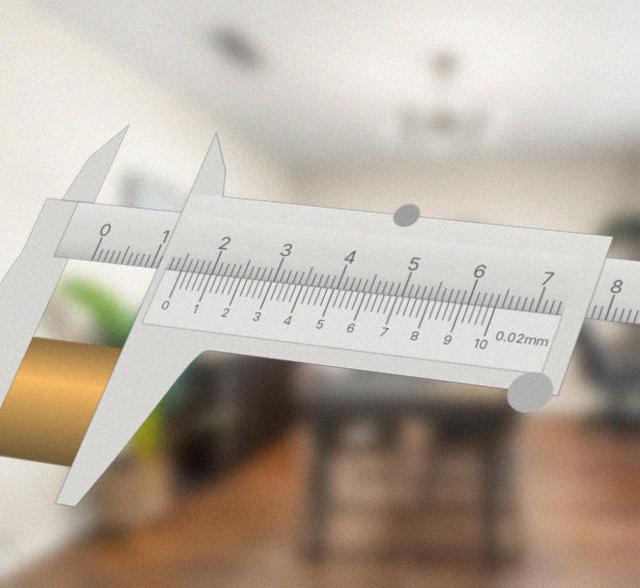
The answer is 15.0 mm
